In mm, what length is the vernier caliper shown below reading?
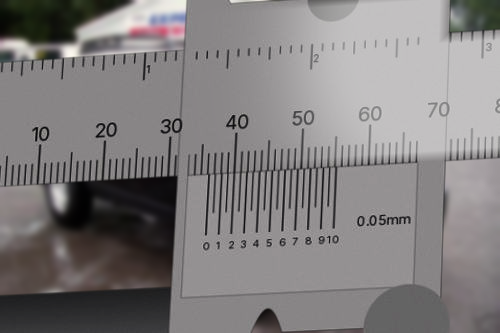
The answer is 36.2 mm
